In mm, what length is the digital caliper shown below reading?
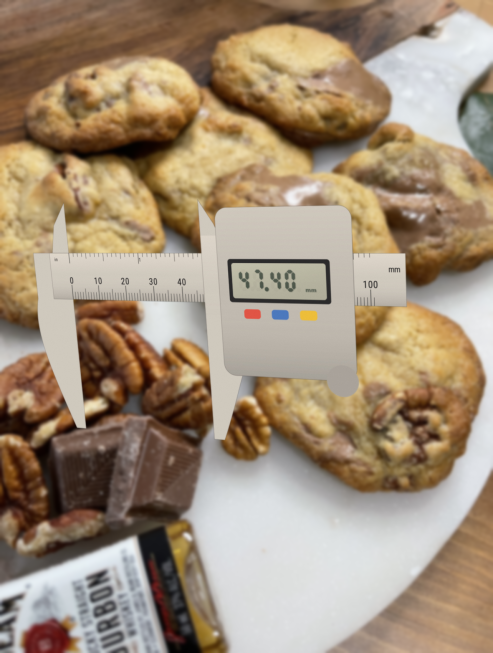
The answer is 47.40 mm
